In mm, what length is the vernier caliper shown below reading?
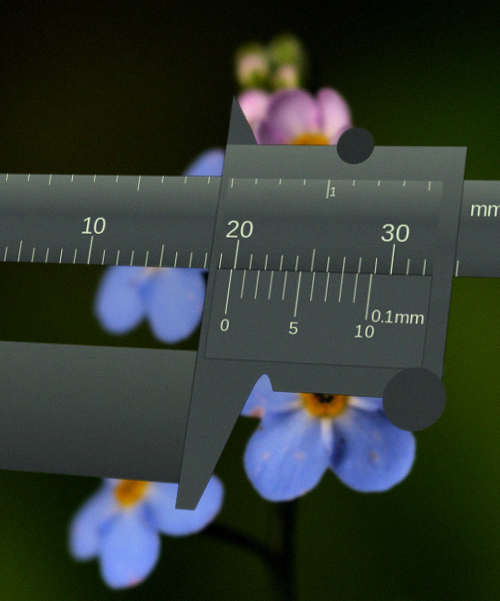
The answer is 19.8 mm
